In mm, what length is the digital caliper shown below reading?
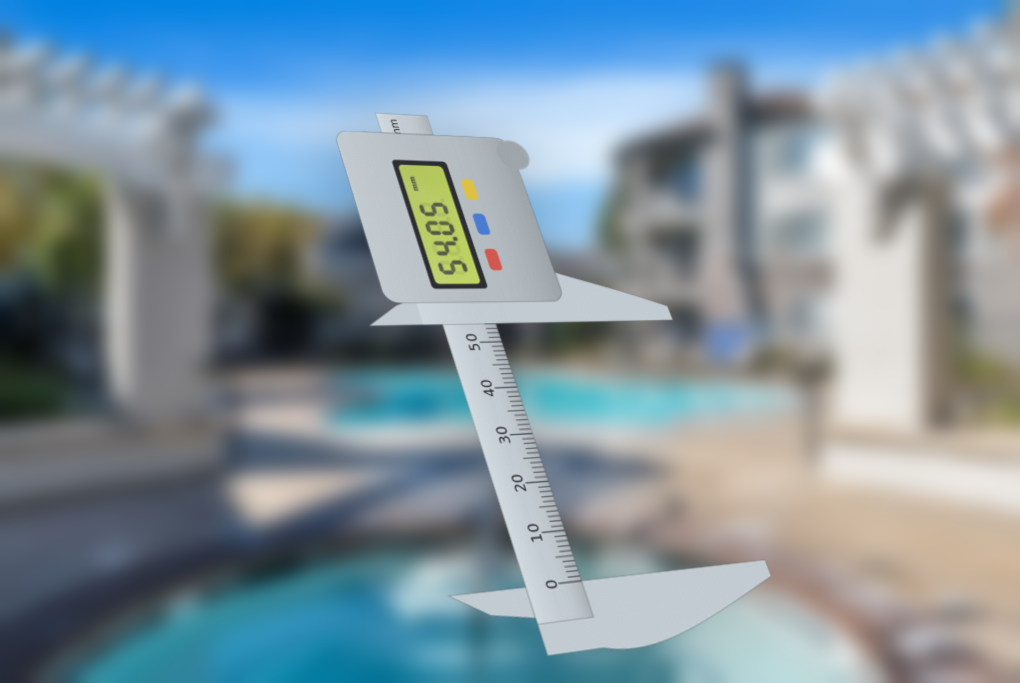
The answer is 54.05 mm
